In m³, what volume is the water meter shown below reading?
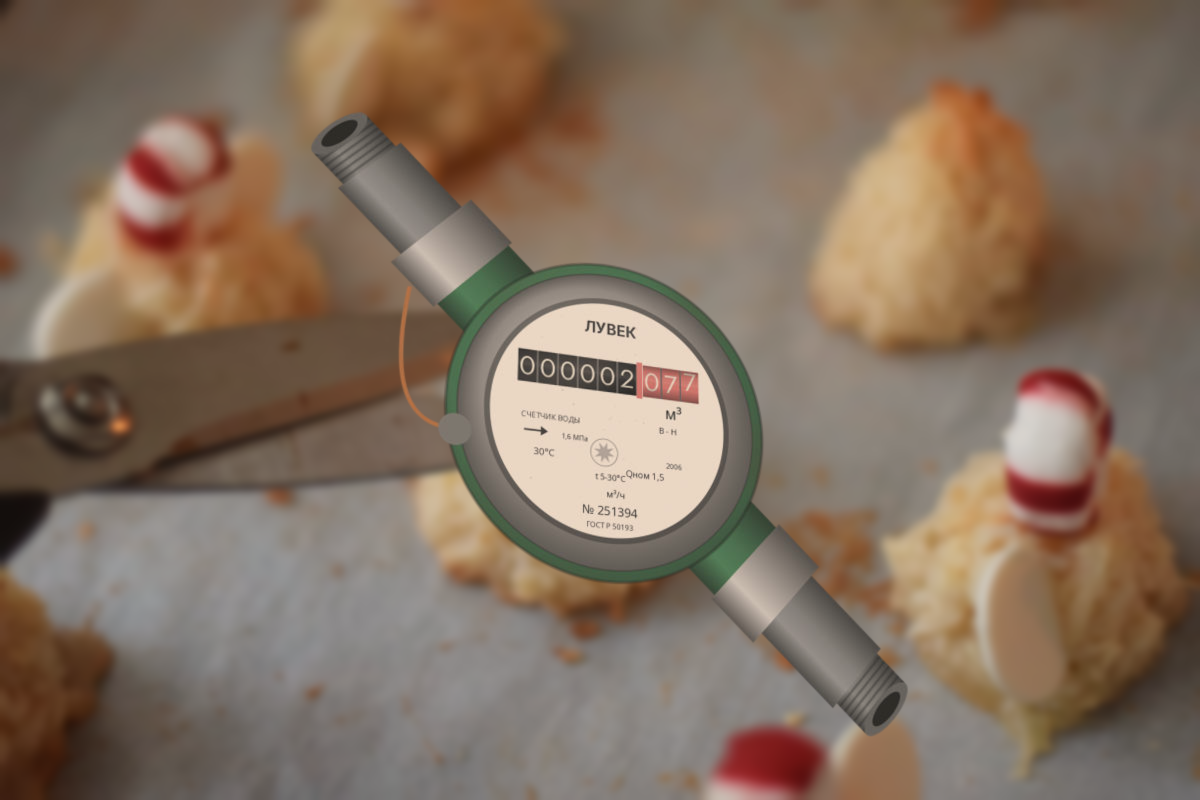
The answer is 2.077 m³
